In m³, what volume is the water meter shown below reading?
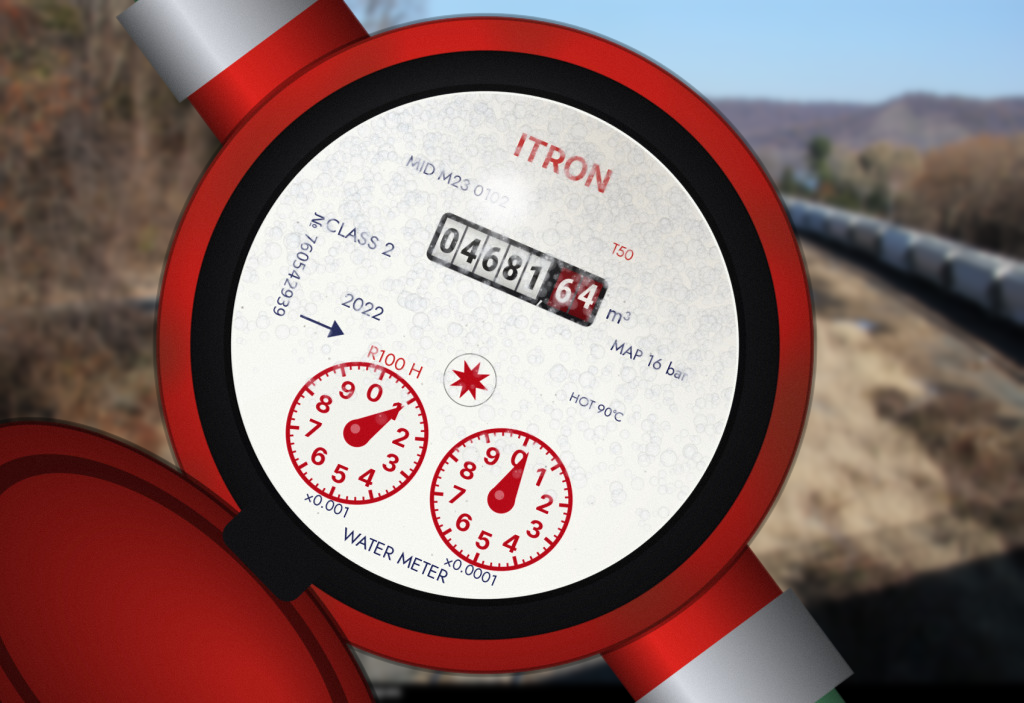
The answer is 4681.6410 m³
